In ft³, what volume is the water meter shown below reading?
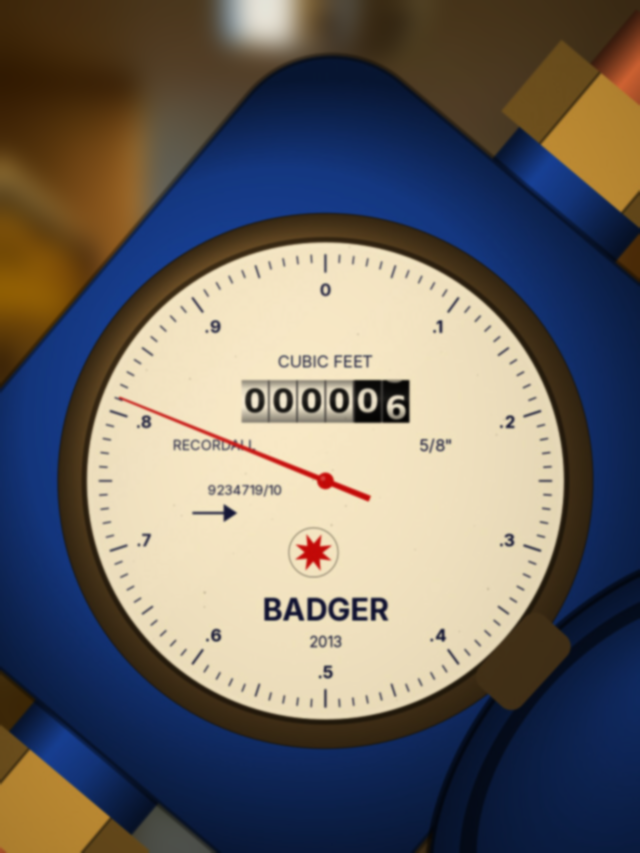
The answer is 5.81 ft³
